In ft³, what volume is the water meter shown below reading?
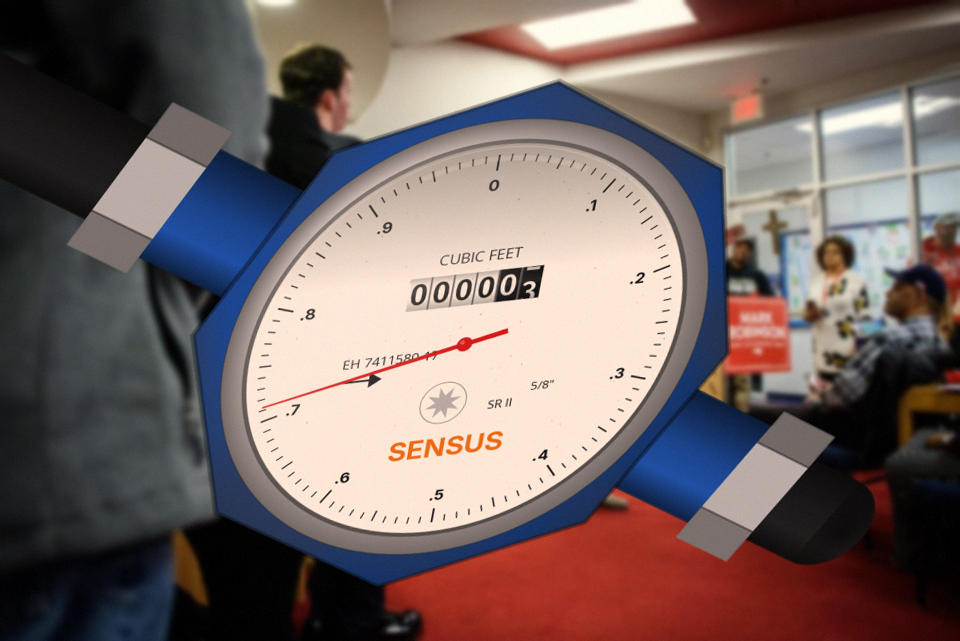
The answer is 2.71 ft³
